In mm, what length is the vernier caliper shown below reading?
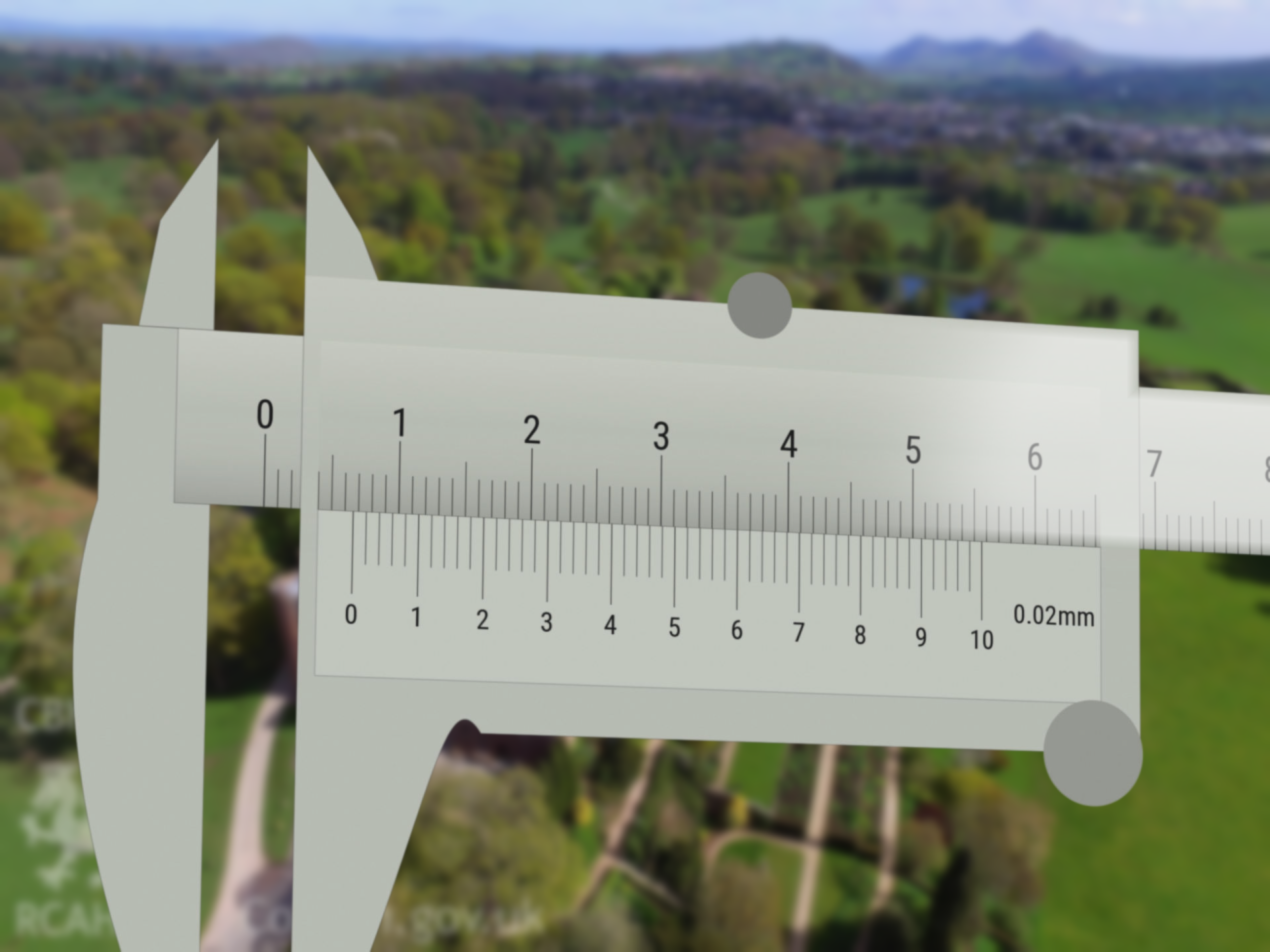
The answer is 6.6 mm
